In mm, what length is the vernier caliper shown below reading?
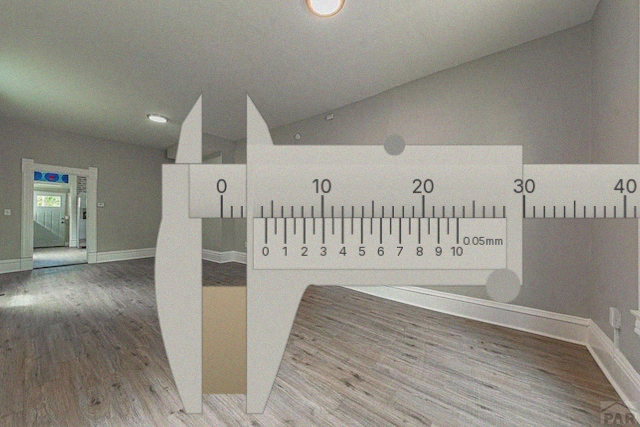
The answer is 4.4 mm
